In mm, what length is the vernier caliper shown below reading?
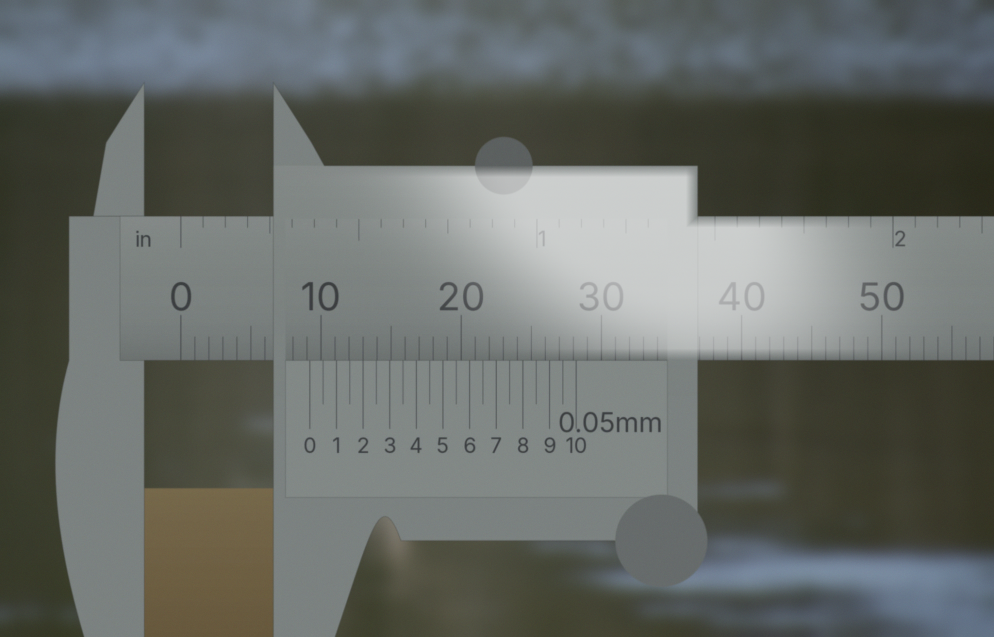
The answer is 9.2 mm
